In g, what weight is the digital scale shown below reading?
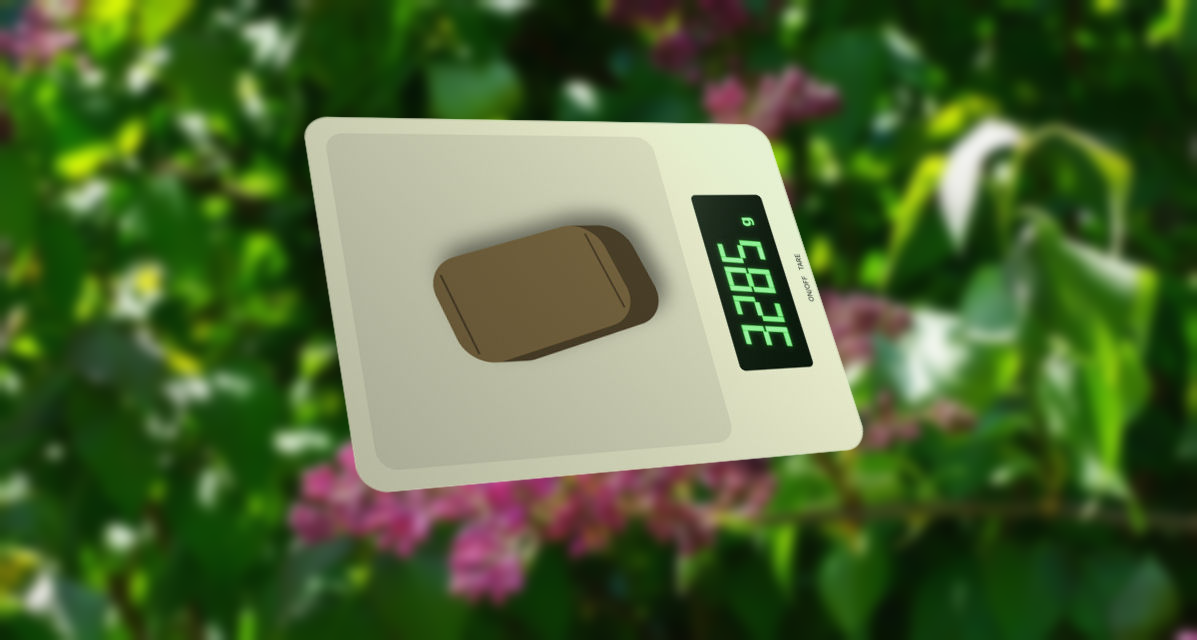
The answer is 3285 g
